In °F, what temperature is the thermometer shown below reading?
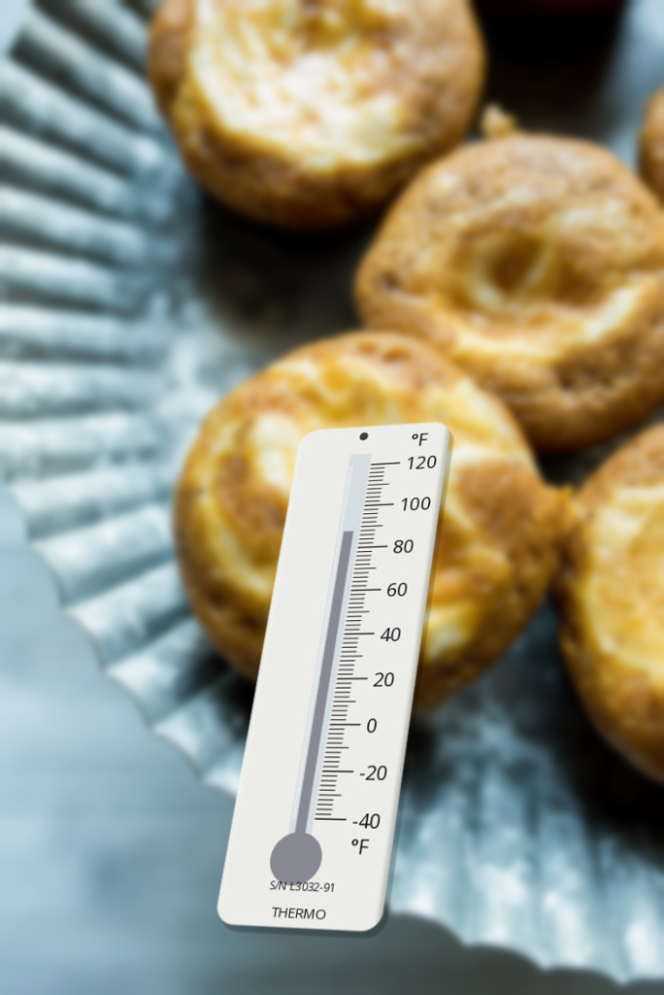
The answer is 88 °F
